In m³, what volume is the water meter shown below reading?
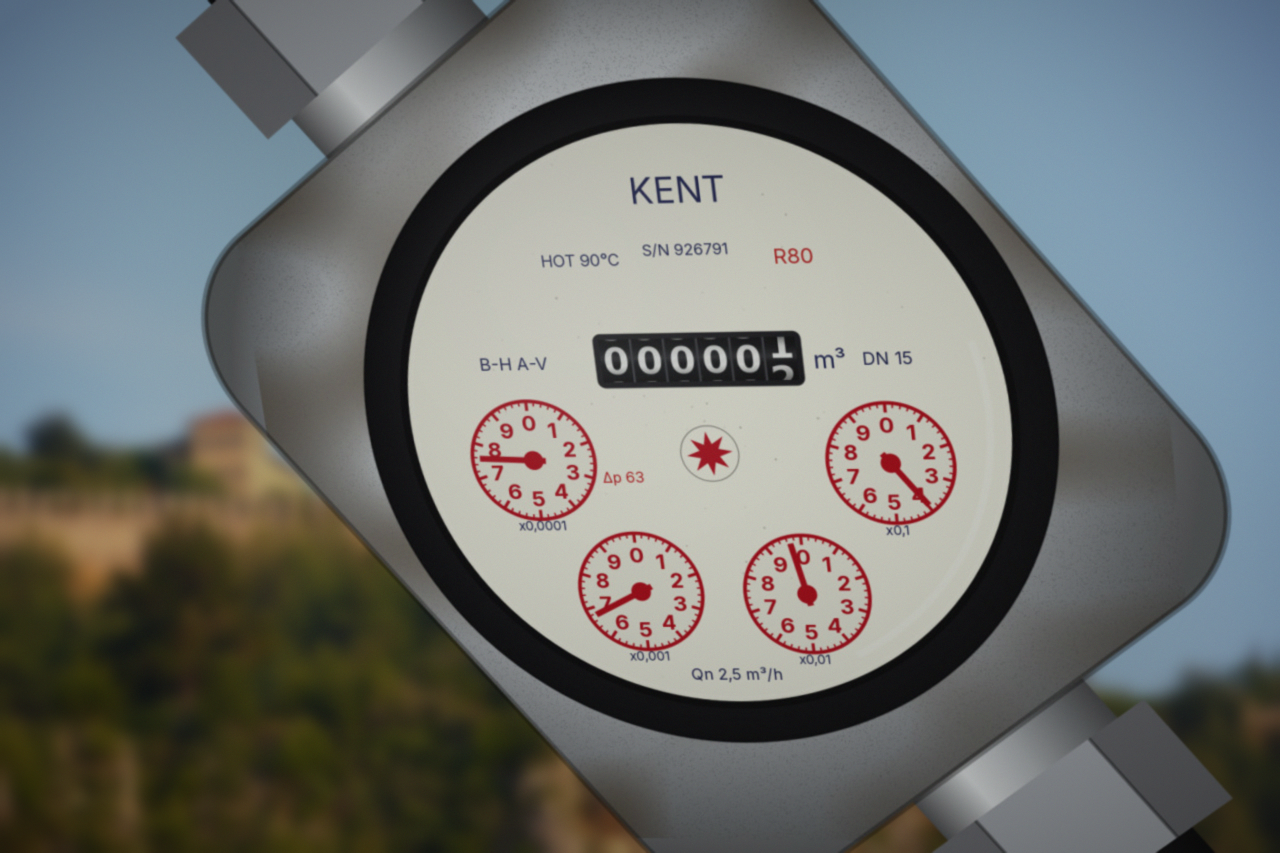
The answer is 1.3967 m³
